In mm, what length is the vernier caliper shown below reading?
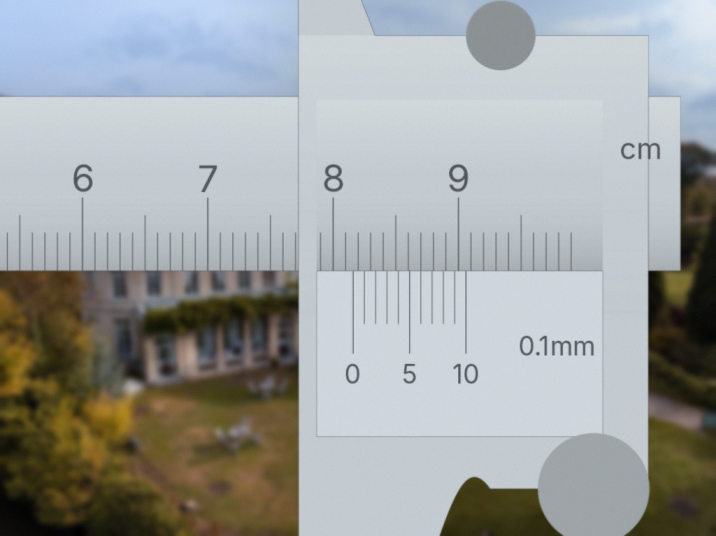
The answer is 81.6 mm
